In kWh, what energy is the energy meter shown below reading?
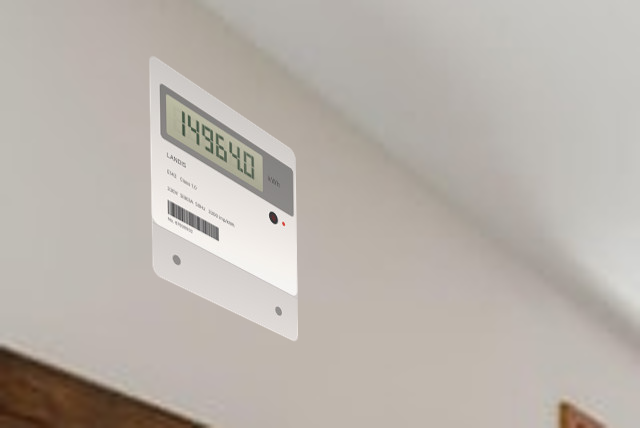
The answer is 14964.0 kWh
